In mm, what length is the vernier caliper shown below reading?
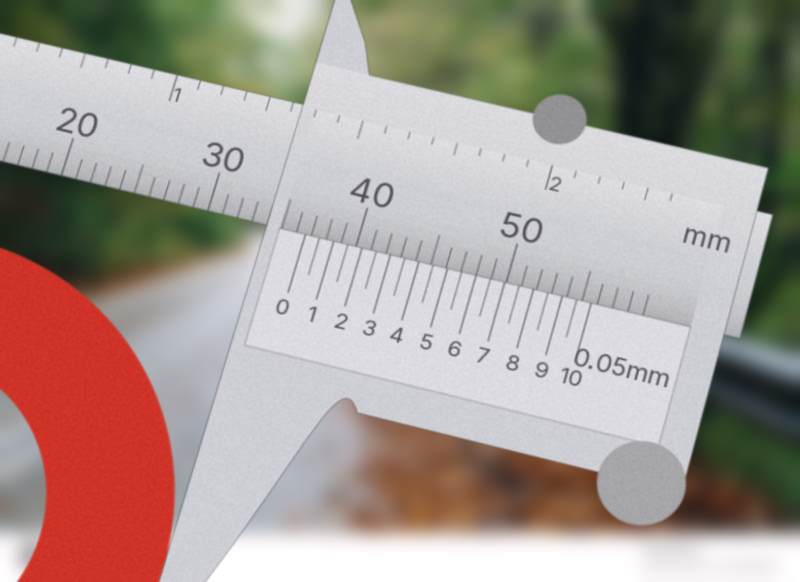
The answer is 36.6 mm
